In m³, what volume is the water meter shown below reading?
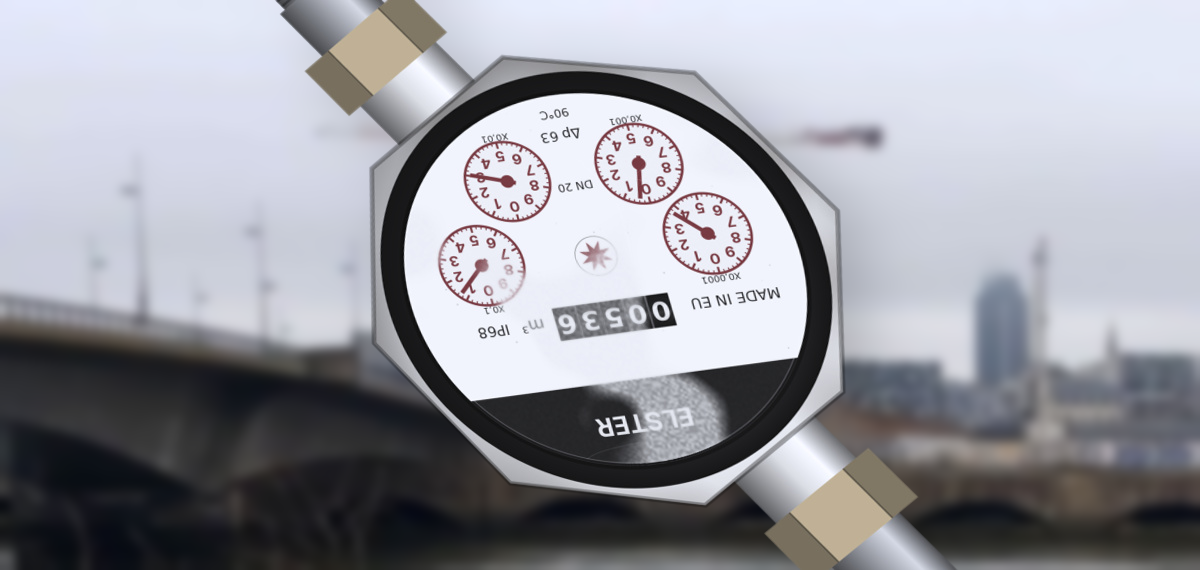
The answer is 536.1303 m³
